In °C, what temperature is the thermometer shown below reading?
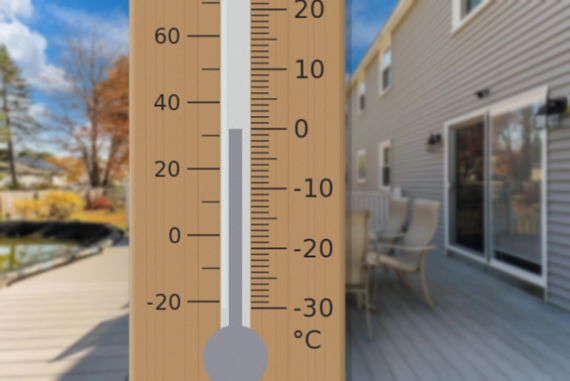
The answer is 0 °C
